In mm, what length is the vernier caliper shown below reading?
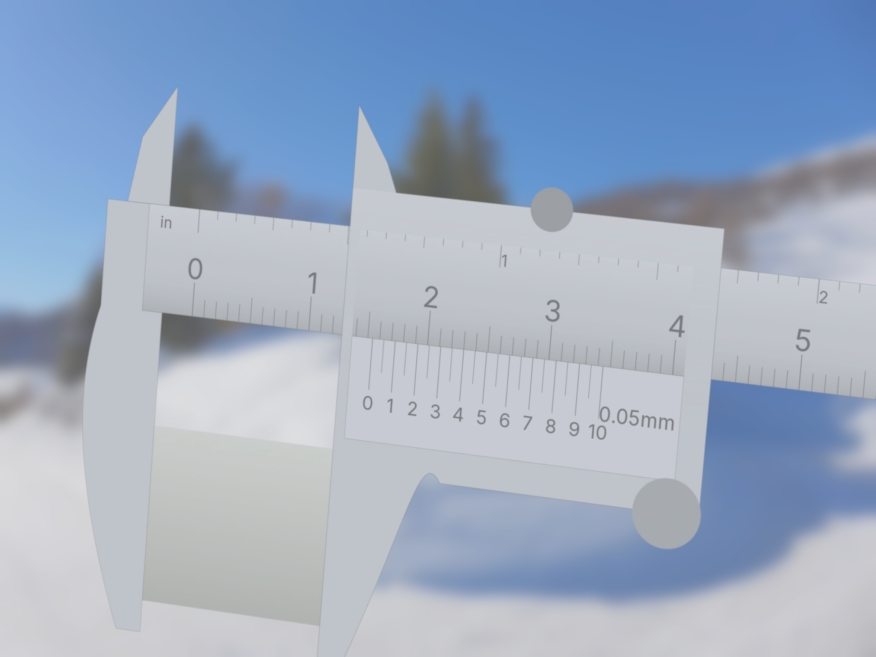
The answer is 15.4 mm
